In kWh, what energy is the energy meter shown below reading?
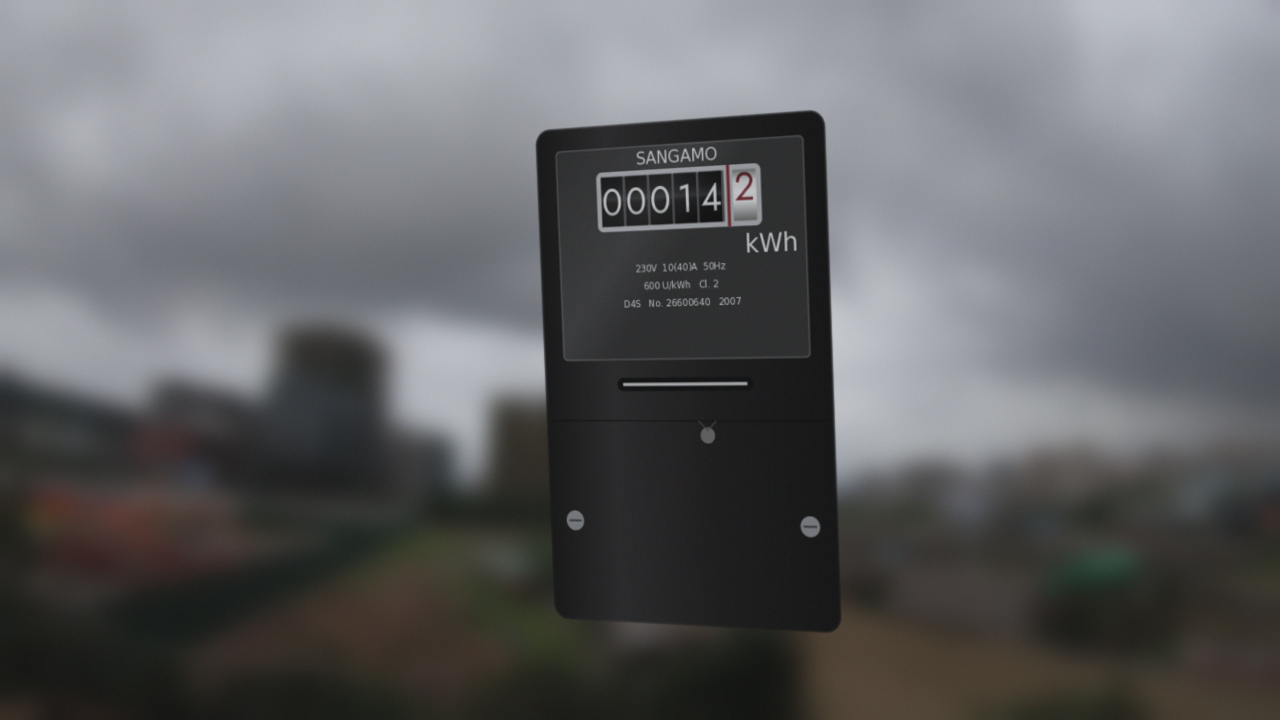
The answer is 14.2 kWh
